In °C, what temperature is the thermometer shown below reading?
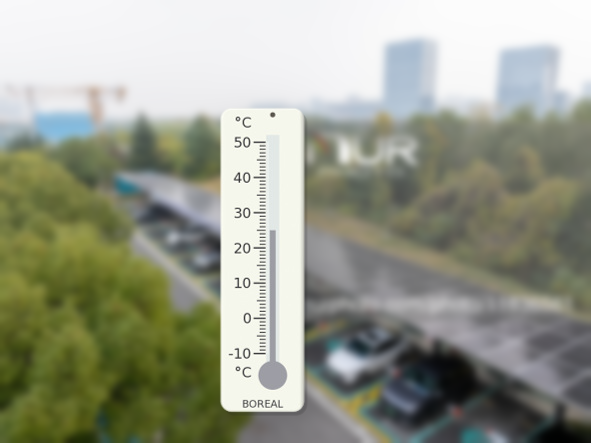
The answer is 25 °C
